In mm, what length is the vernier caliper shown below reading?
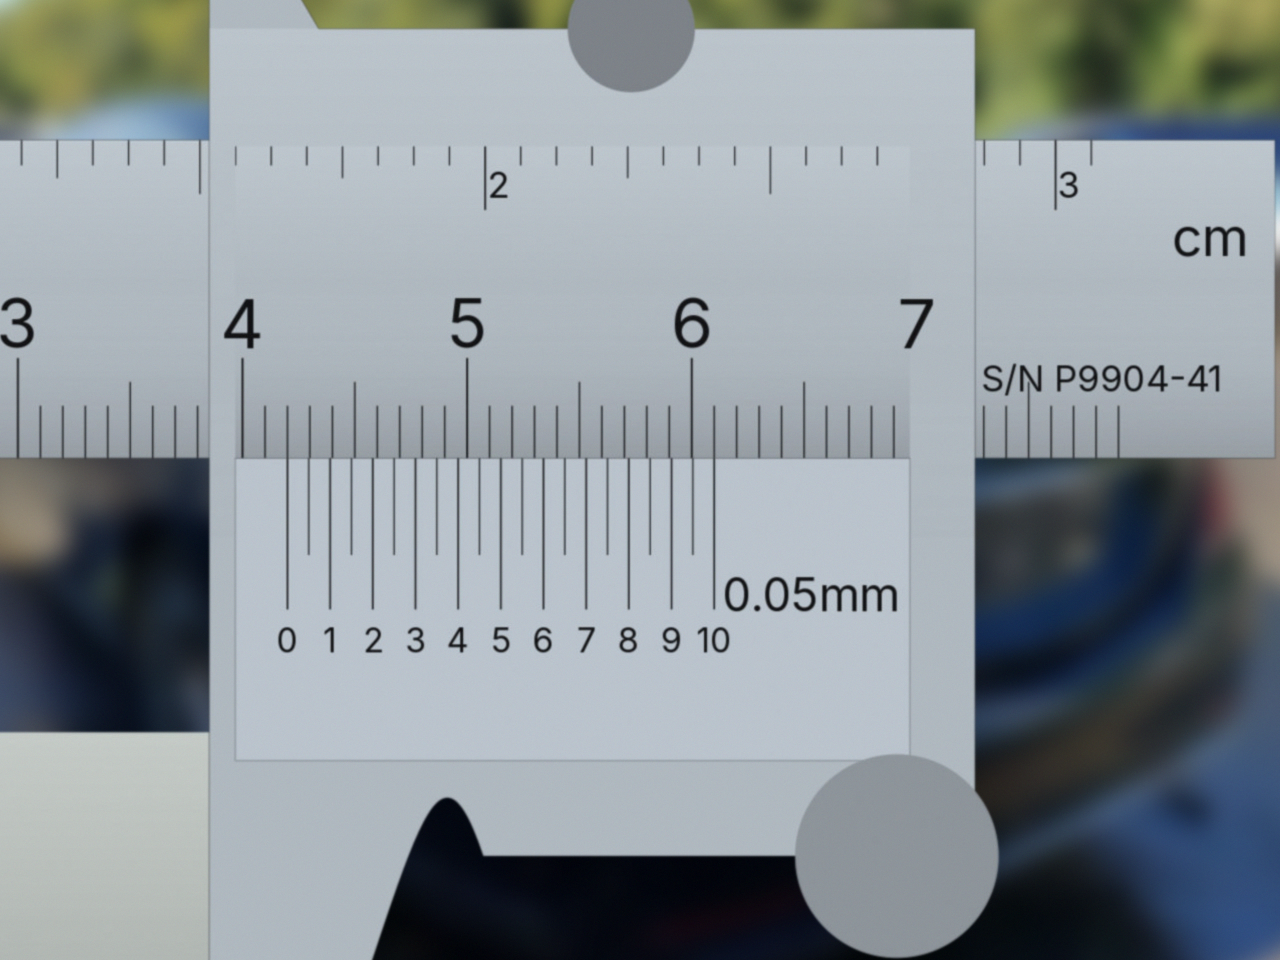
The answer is 42.0 mm
